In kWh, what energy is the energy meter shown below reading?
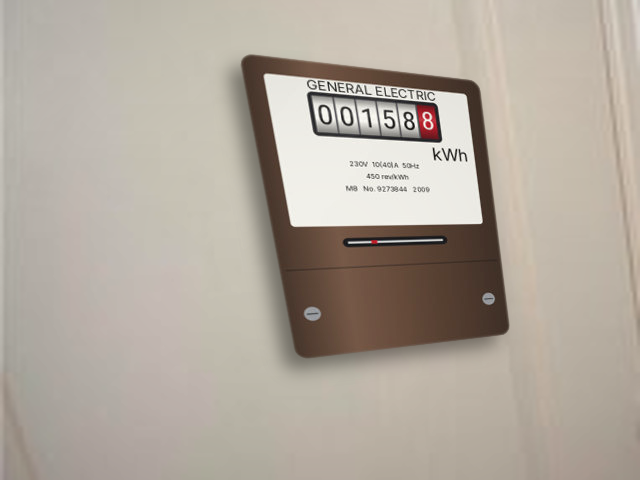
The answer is 158.8 kWh
